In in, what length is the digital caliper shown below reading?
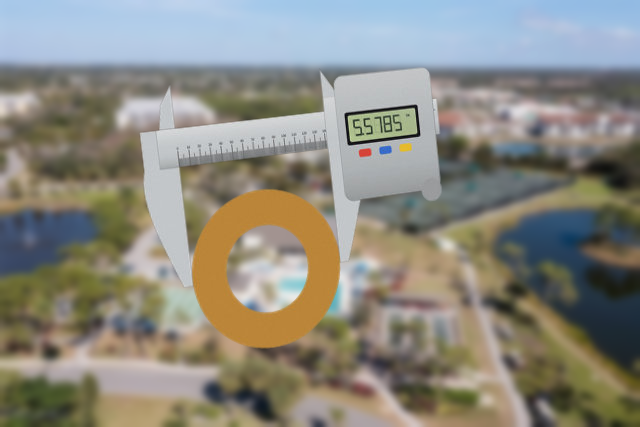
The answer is 5.5785 in
